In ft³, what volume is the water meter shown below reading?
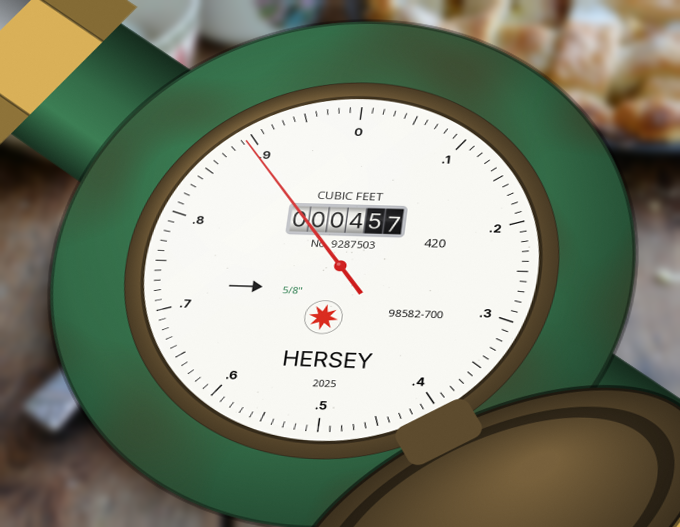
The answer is 456.89 ft³
